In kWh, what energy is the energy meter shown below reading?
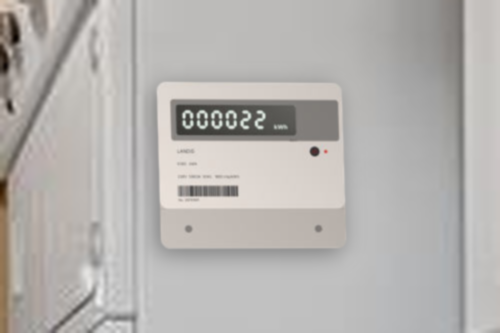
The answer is 22 kWh
